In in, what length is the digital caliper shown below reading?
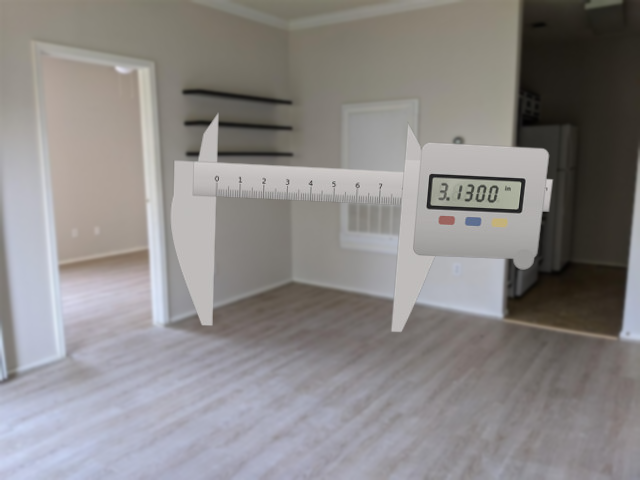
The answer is 3.1300 in
